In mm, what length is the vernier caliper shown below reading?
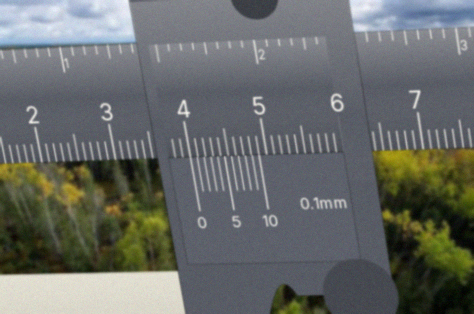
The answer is 40.0 mm
